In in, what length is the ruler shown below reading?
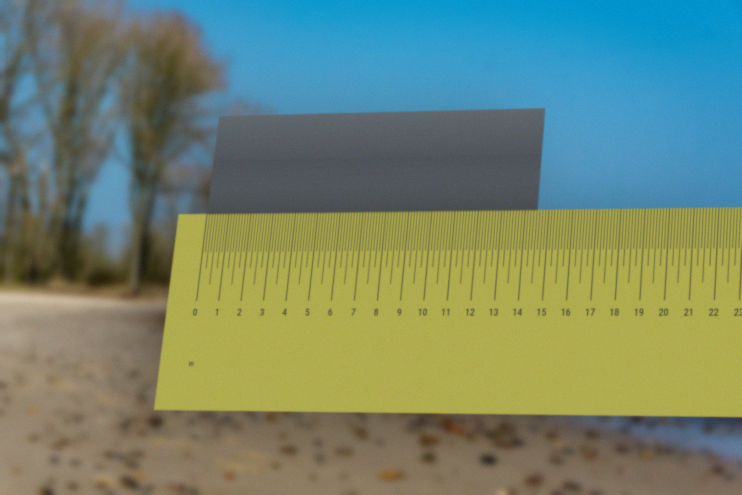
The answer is 14.5 in
